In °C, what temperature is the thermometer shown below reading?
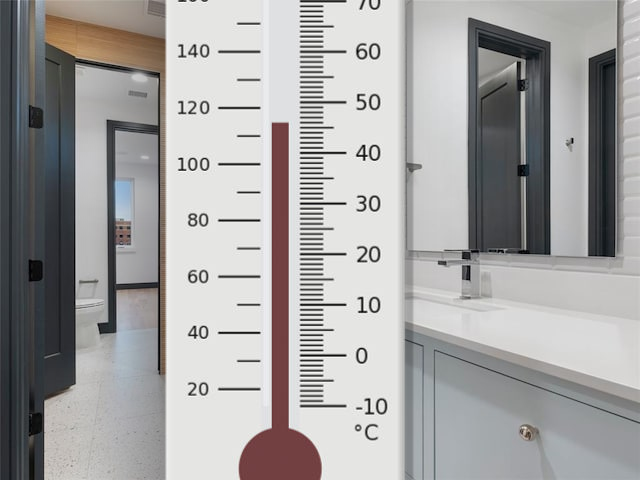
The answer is 46 °C
